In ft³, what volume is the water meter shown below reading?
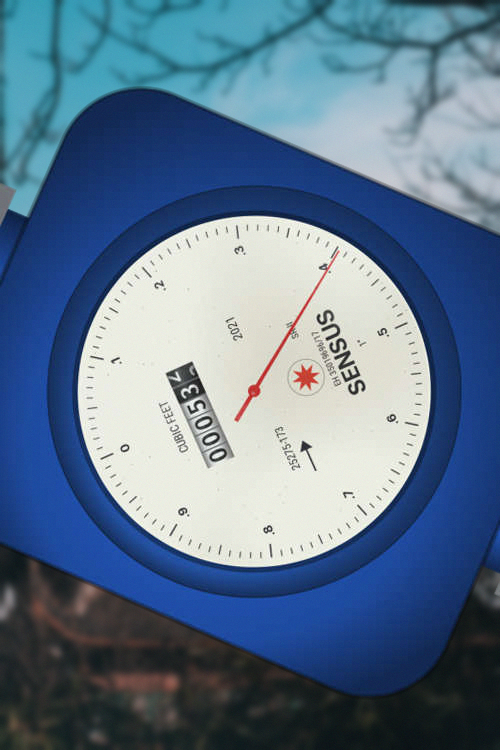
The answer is 532.40 ft³
